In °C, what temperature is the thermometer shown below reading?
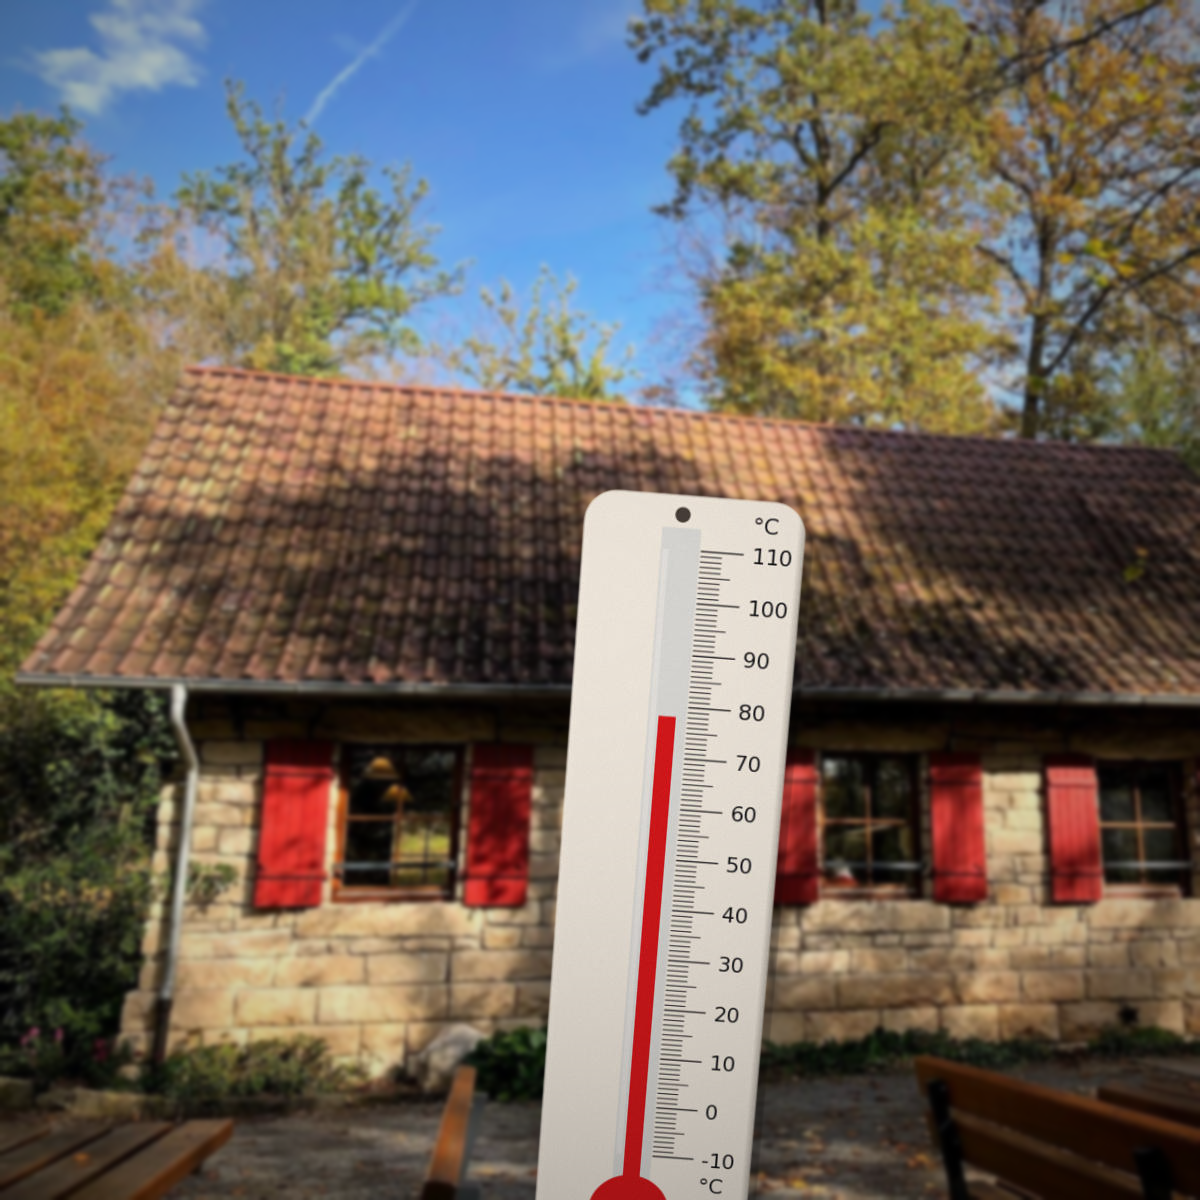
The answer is 78 °C
